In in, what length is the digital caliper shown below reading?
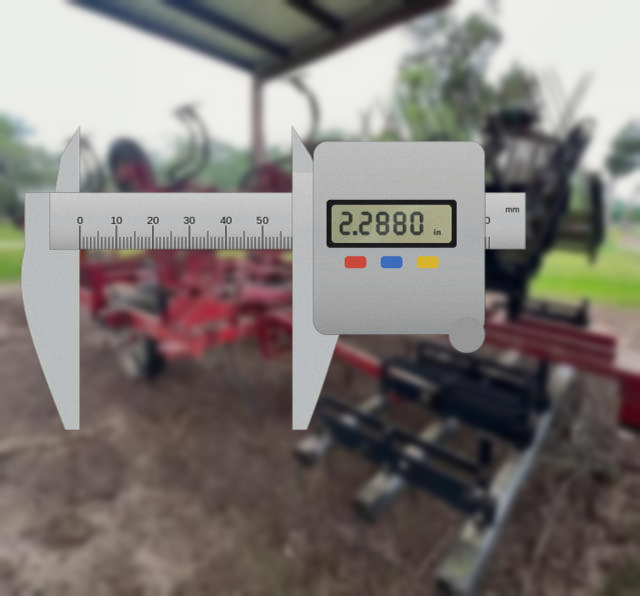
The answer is 2.2880 in
